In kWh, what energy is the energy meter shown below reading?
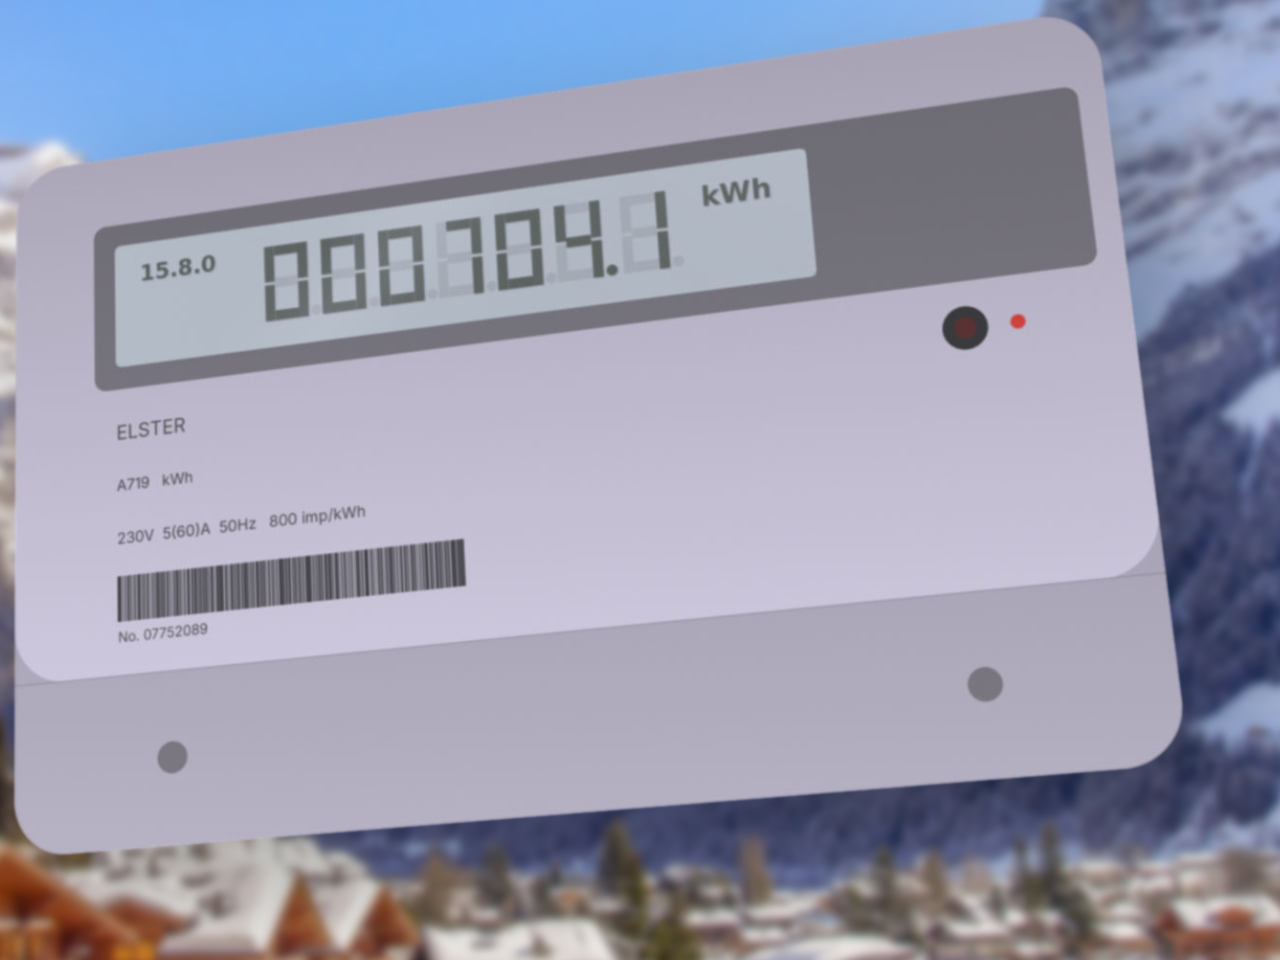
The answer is 704.1 kWh
